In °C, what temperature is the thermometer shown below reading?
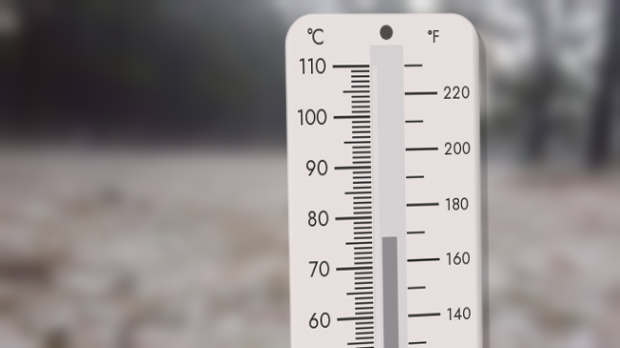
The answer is 76 °C
